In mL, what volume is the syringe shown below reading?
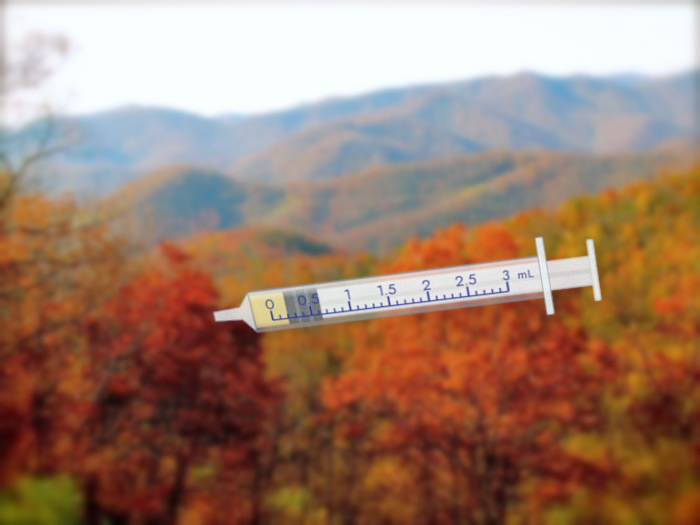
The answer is 0.2 mL
